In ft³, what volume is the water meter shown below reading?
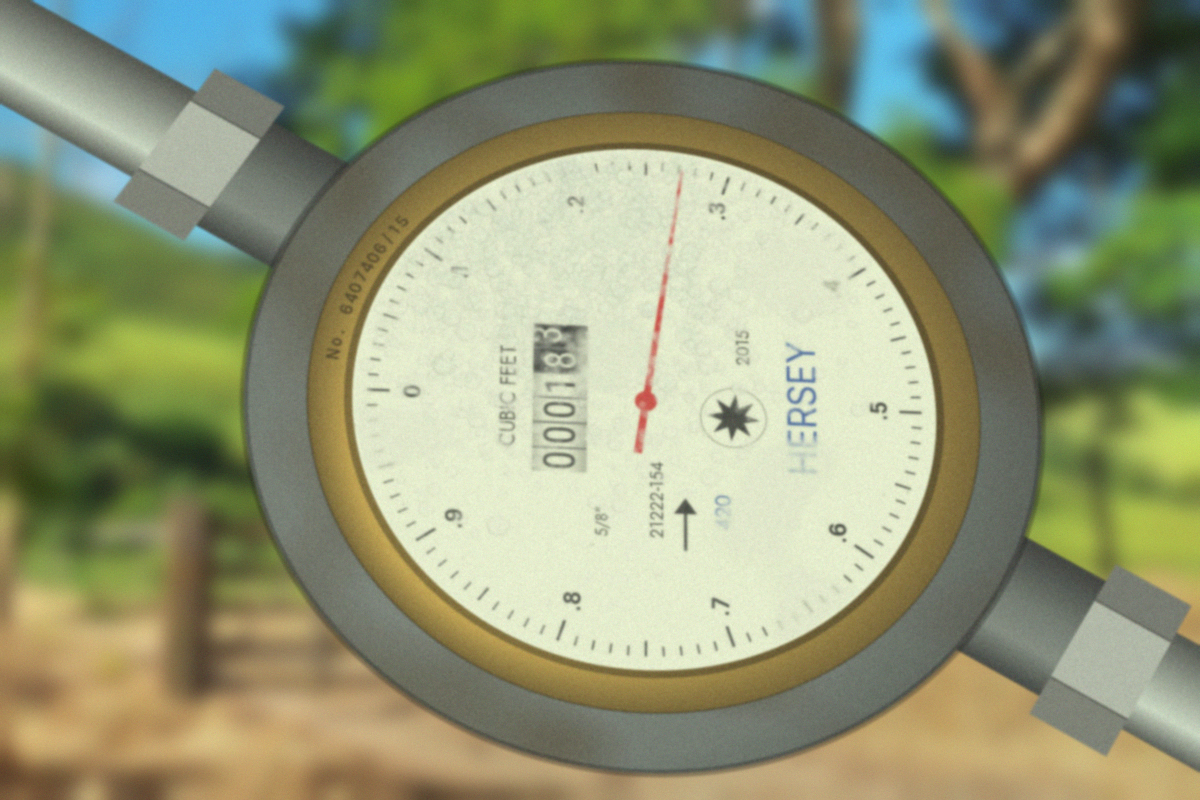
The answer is 183.27 ft³
